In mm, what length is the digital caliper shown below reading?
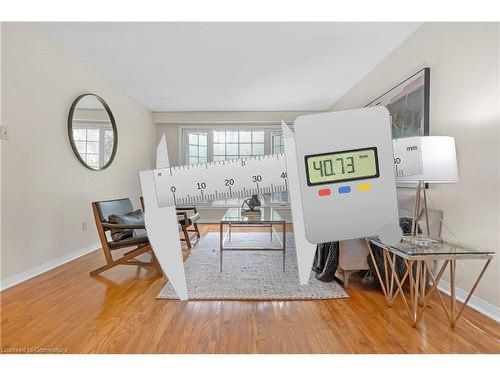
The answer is 40.73 mm
